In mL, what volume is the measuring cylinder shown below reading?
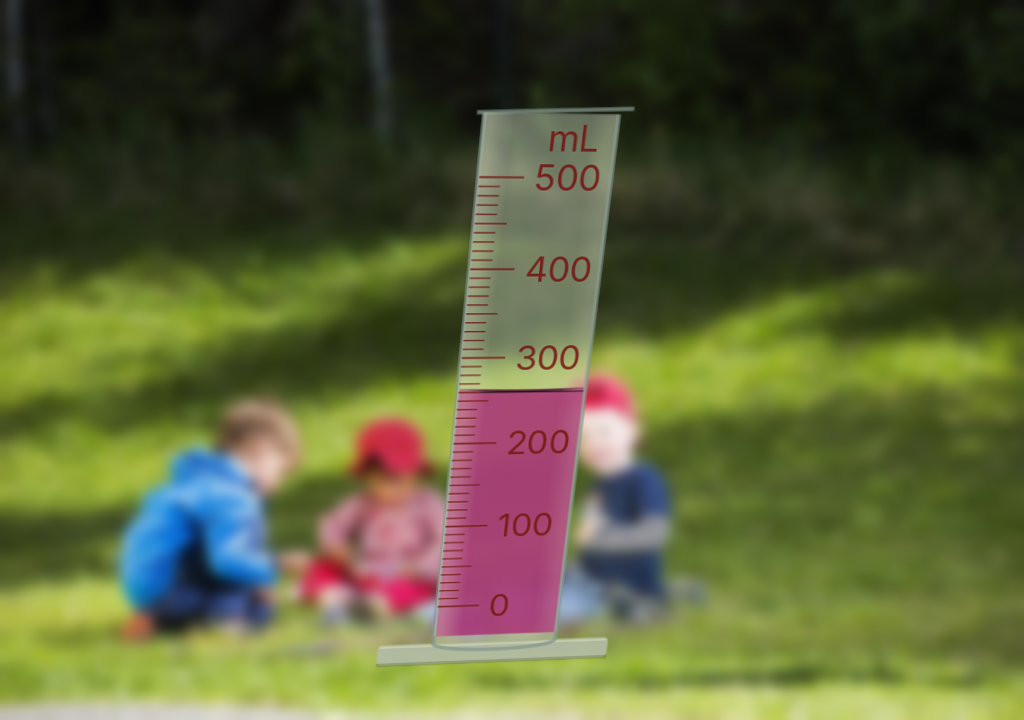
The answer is 260 mL
